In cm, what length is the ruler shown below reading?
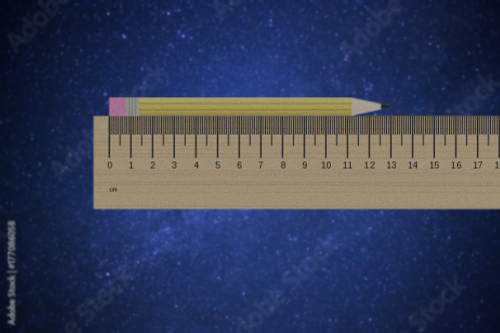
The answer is 13 cm
